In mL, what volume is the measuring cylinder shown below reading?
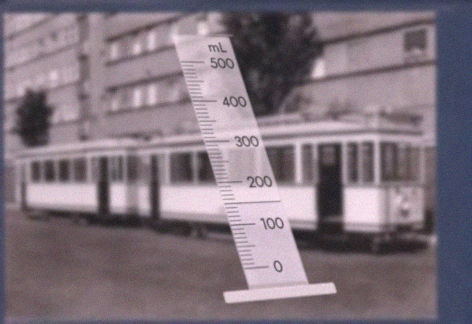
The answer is 150 mL
